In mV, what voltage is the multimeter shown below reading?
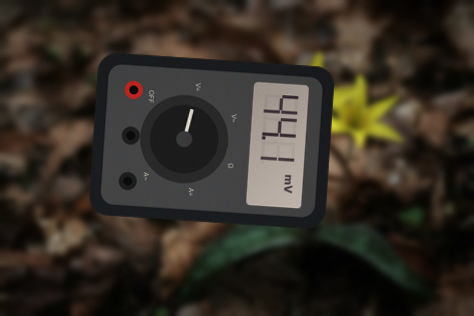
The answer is 44.1 mV
